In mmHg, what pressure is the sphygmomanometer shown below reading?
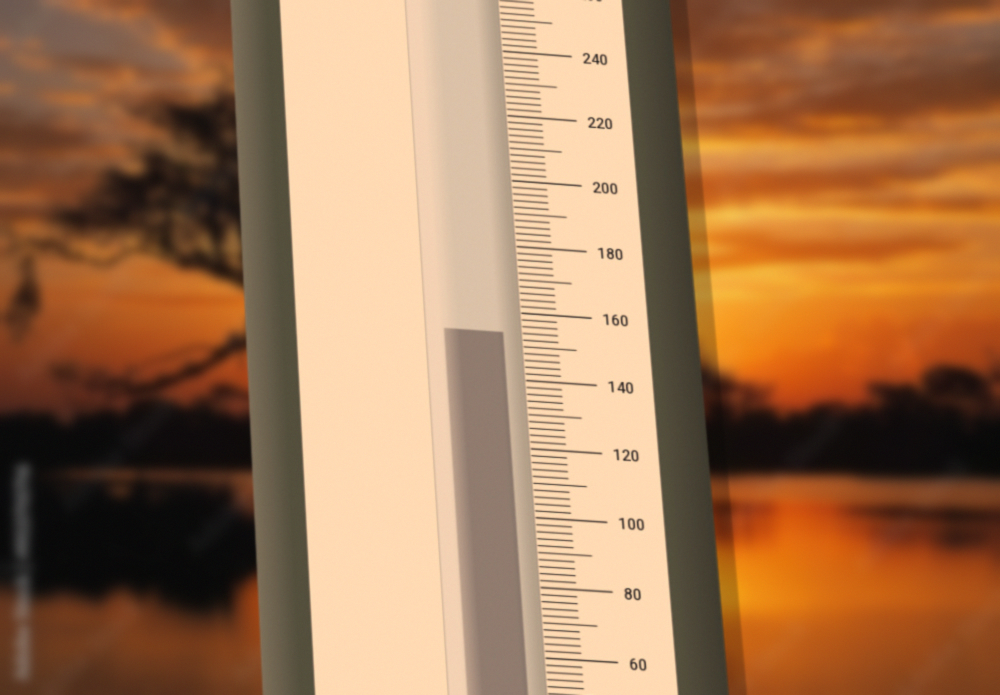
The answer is 154 mmHg
